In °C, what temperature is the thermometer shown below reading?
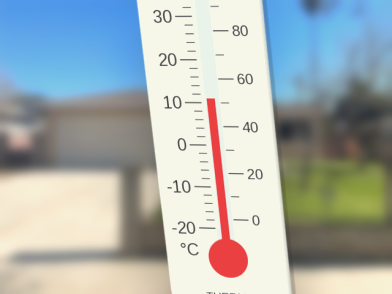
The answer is 11 °C
